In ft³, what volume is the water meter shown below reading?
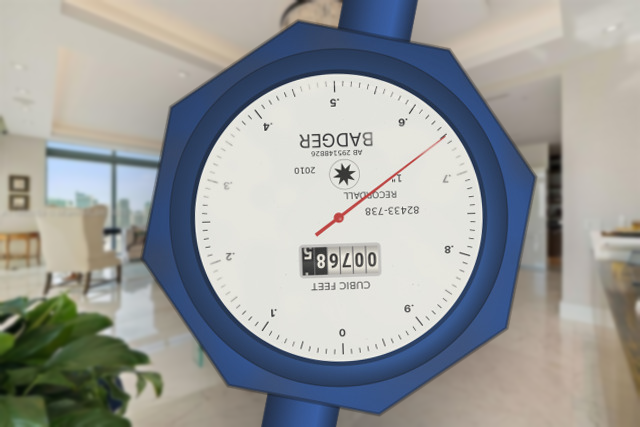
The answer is 7684.65 ft³
